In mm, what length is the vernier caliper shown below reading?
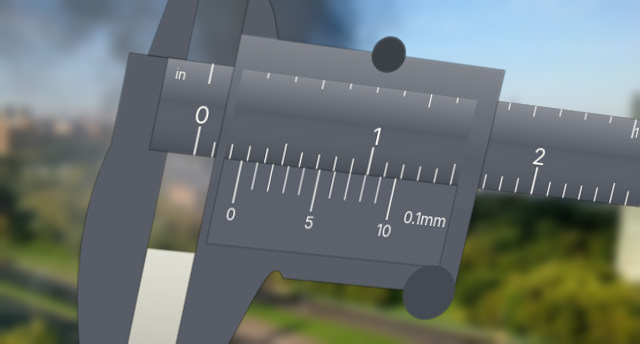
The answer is 2.7 mm
